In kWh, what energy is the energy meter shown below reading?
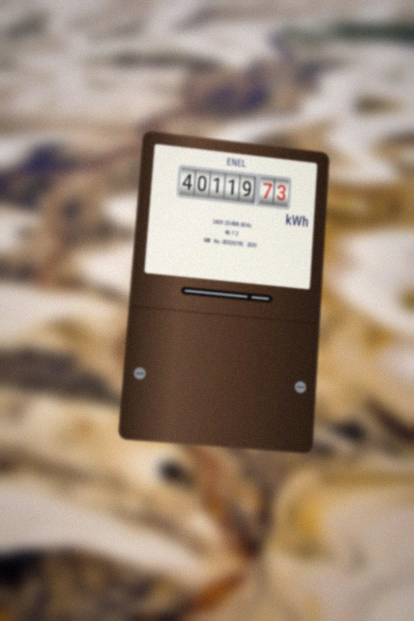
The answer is 40119.73 kWh
